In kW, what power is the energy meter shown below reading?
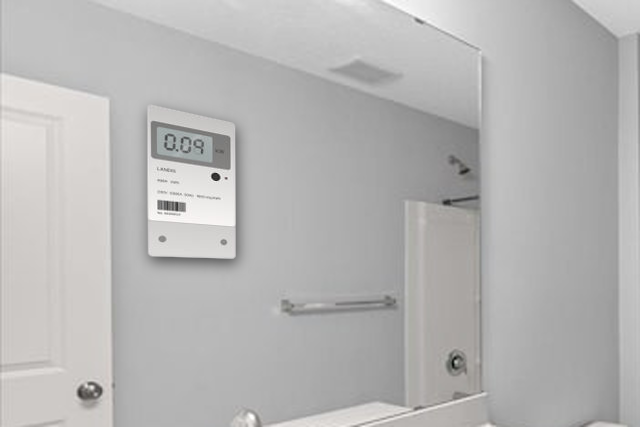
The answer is 0.09 kW
